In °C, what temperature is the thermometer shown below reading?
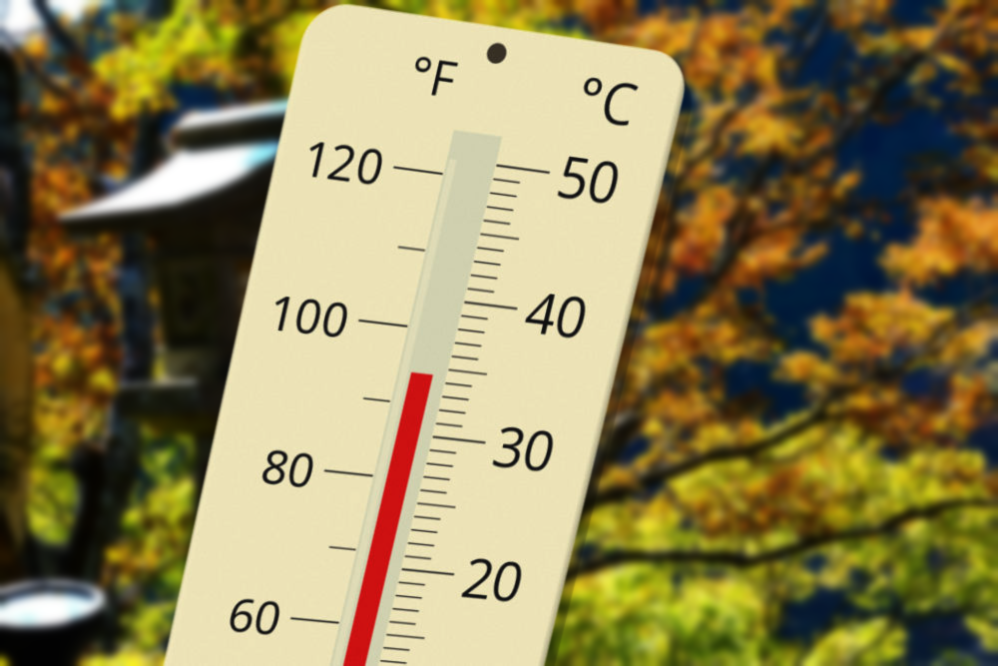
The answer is 34.5 °C
